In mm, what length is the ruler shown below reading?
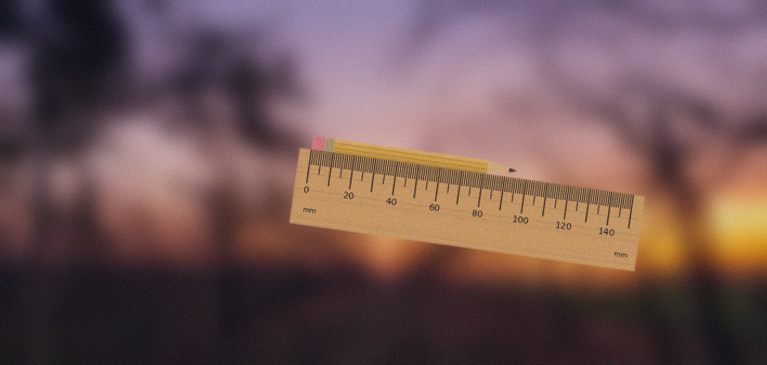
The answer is 95 mm
